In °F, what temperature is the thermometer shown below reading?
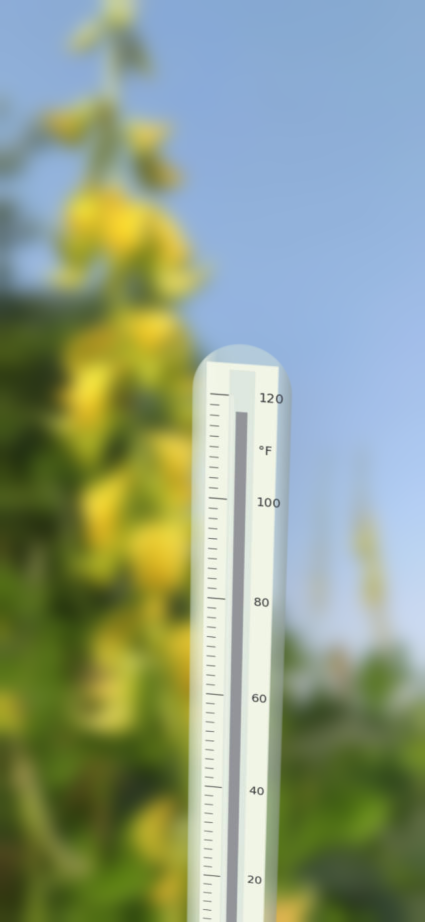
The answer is 117 °F
